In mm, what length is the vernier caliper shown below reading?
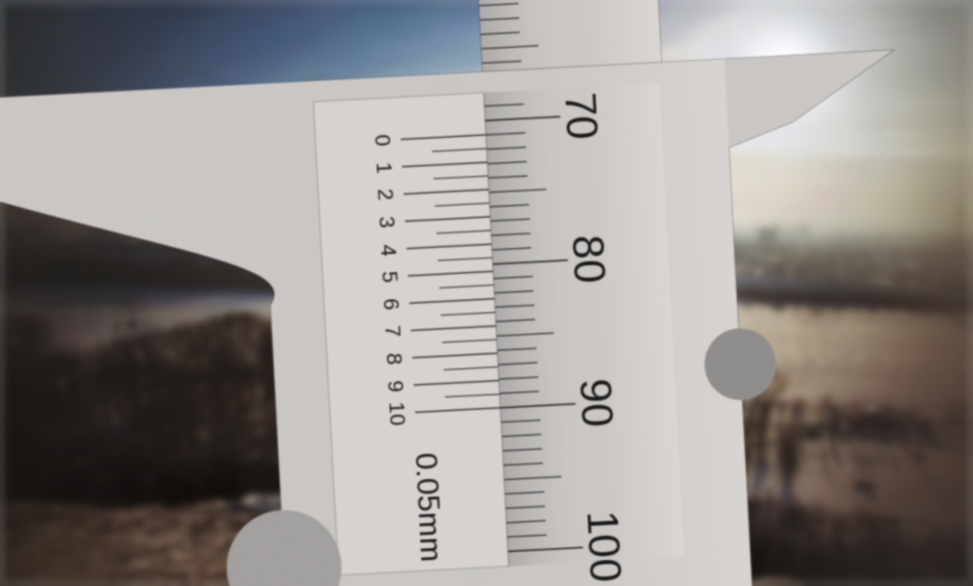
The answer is 71.0 mm
